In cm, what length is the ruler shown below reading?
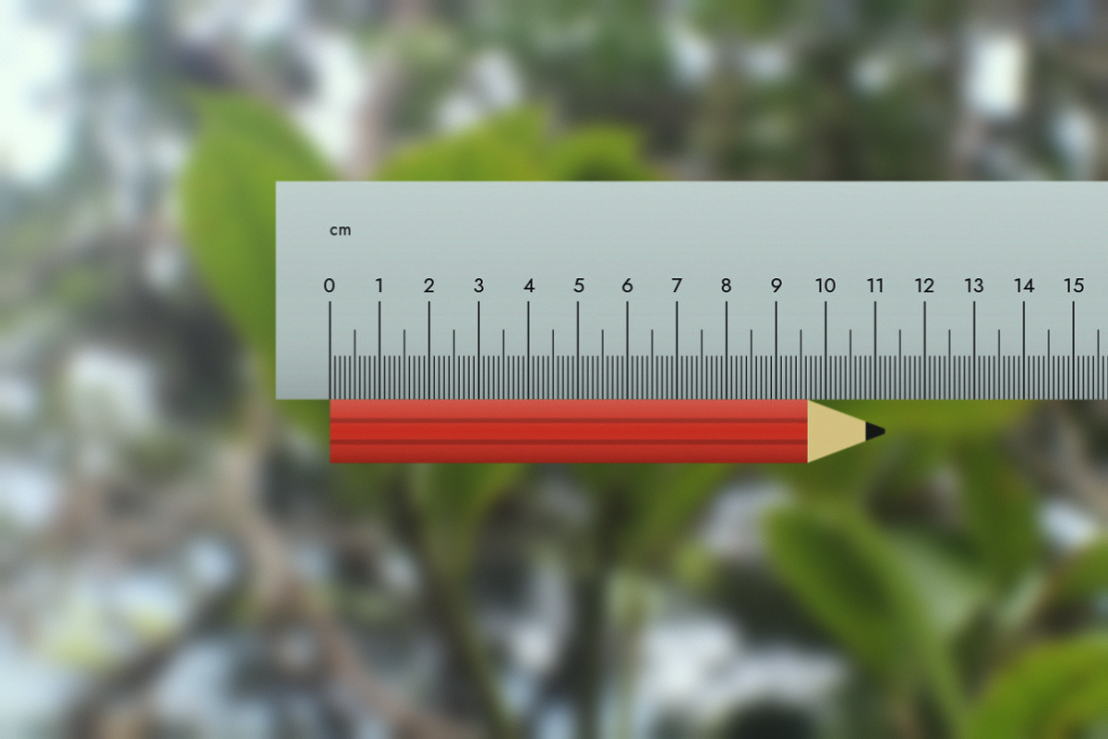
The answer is 11.2 cm
